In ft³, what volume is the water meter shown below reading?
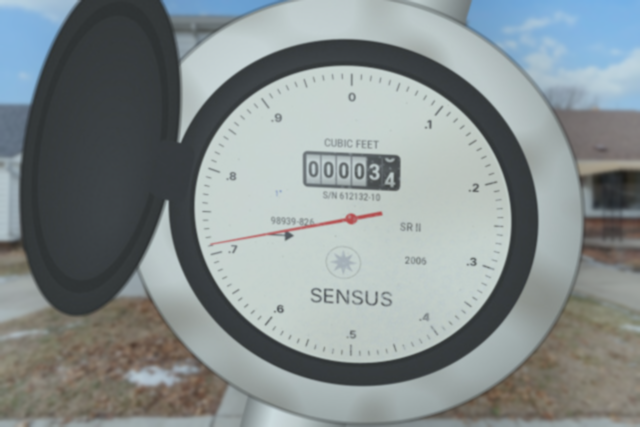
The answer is 33.71 ft³
